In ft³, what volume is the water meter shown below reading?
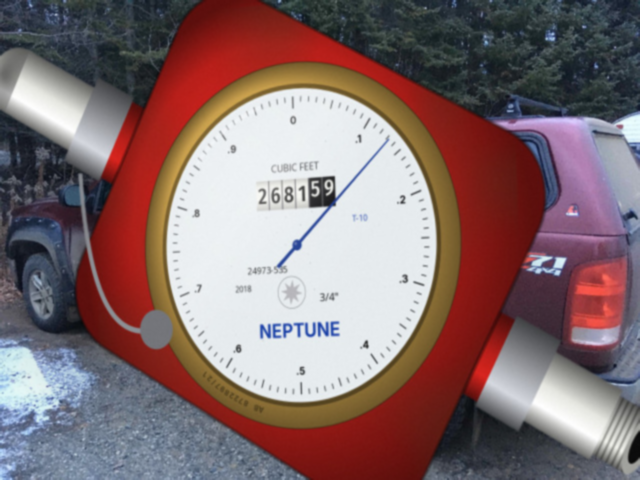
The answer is 268159.13 ft³
